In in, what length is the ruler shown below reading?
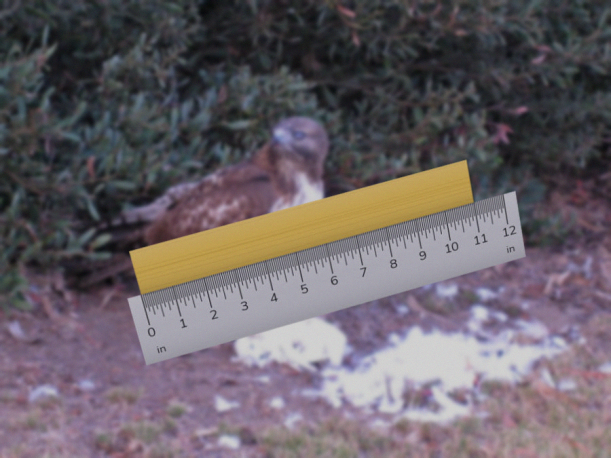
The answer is 11 in
